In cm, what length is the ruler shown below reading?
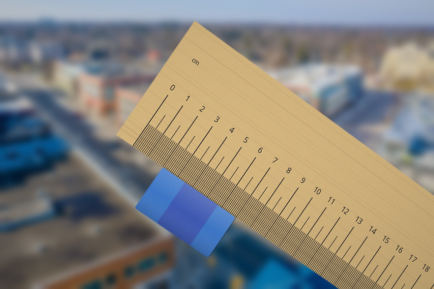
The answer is 5 cm
